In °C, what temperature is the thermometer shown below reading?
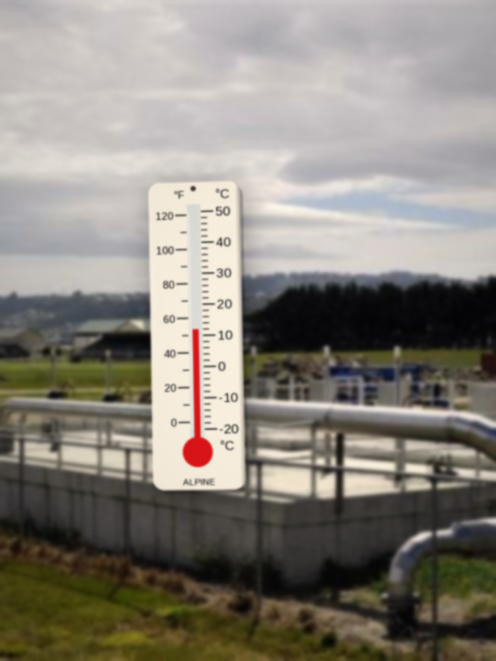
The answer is 12 °C
